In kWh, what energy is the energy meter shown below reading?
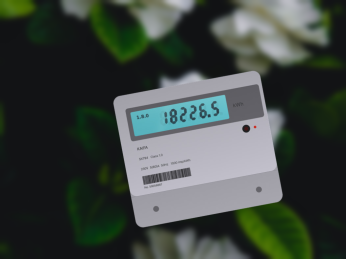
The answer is 18226.5 kWh
